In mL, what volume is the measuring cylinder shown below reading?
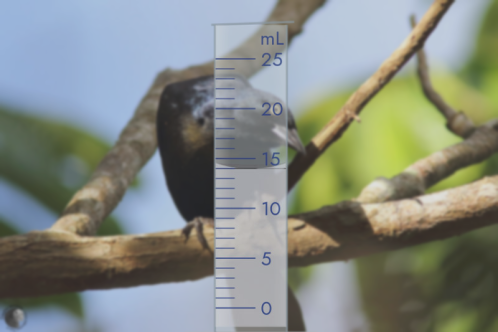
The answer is 14 mL
